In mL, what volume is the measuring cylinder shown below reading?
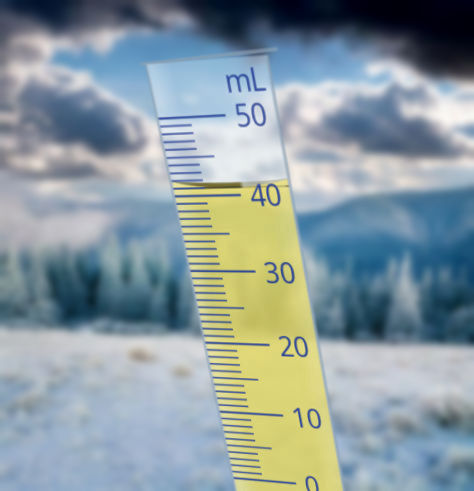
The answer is 41 mL
